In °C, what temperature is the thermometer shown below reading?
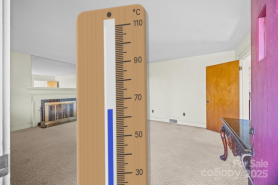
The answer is 65 °C
